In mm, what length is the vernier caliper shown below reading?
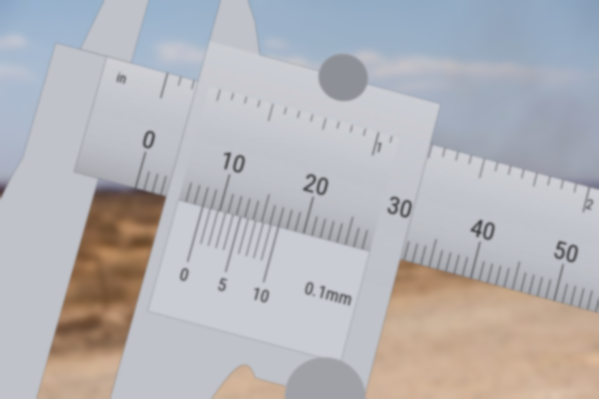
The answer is 8.0 mm
